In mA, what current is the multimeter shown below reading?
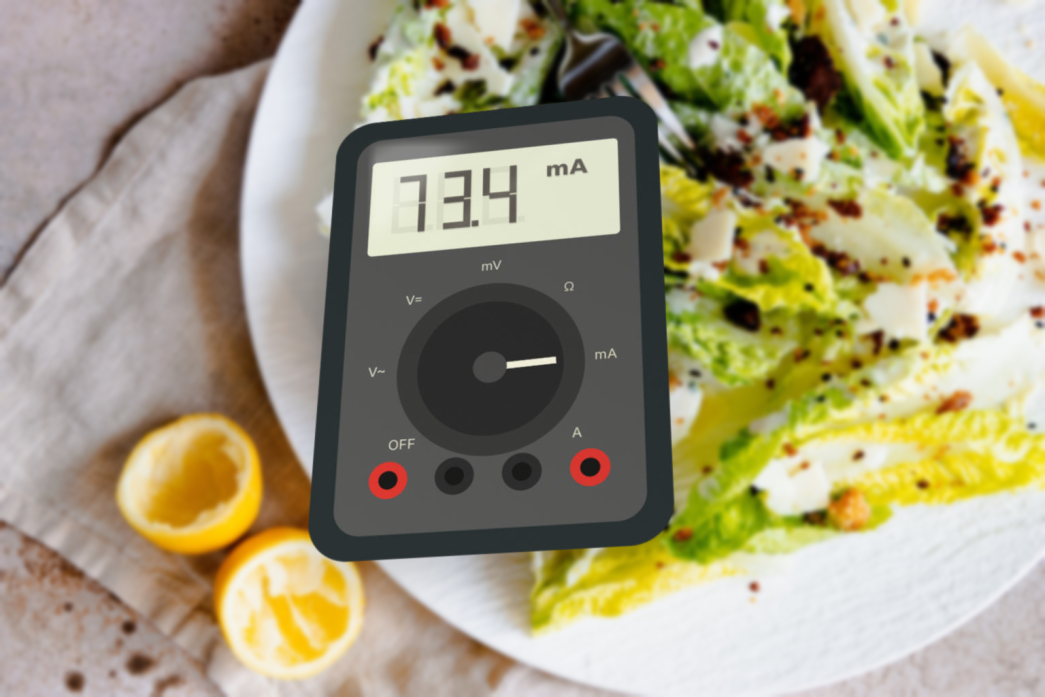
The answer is 73.4 mA
